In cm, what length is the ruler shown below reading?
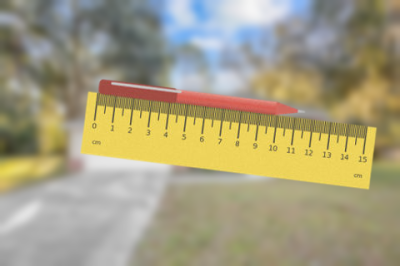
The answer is 11.5 cm
